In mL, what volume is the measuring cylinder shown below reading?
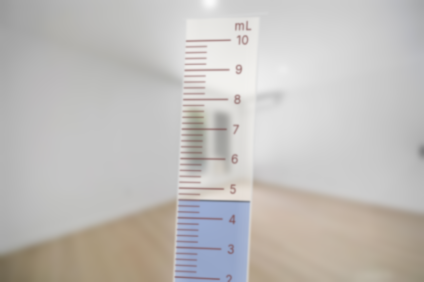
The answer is 4.6 mL
